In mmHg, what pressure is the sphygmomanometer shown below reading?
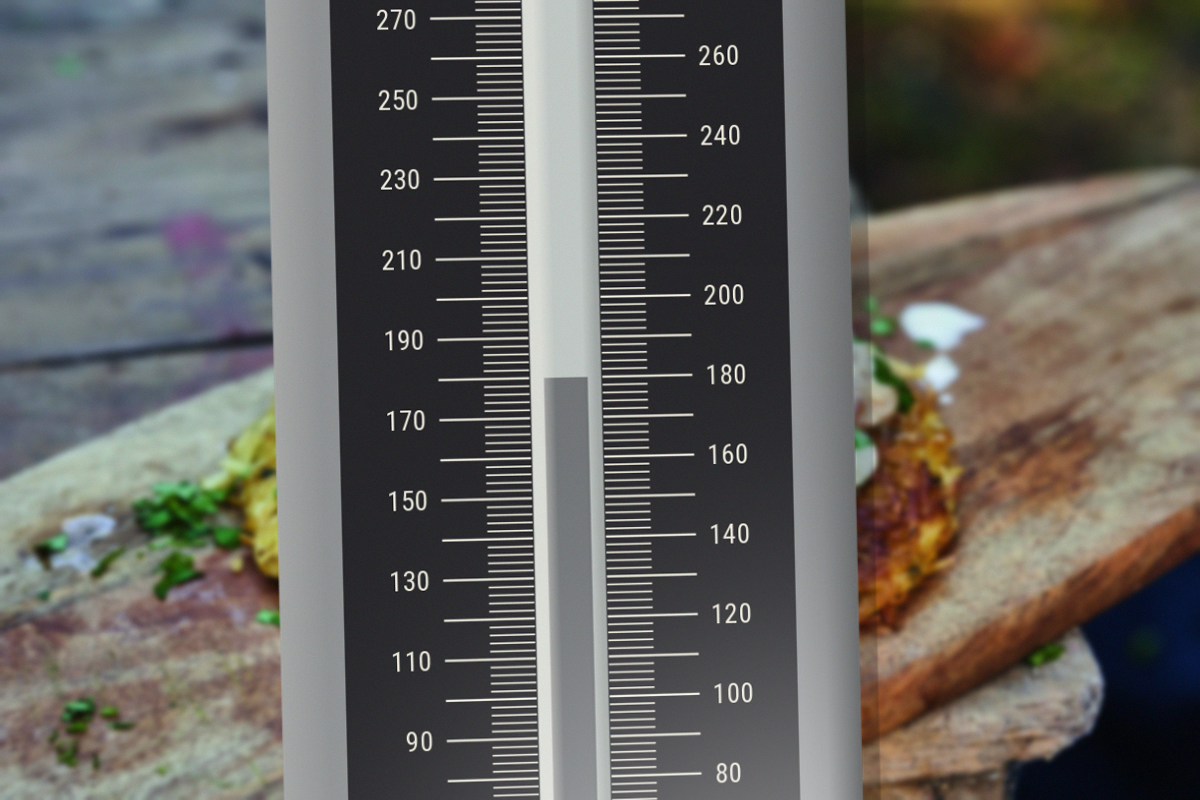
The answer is 180 mmHg
